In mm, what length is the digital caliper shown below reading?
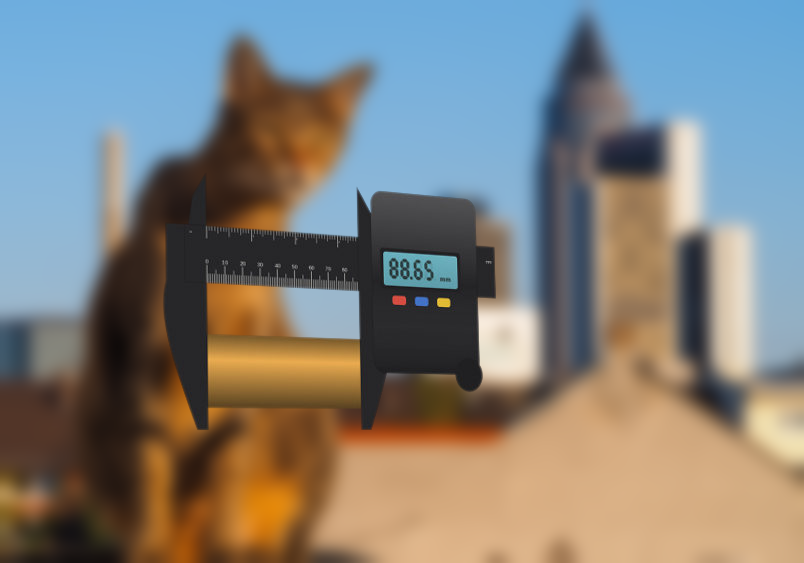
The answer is 88.65 mm
